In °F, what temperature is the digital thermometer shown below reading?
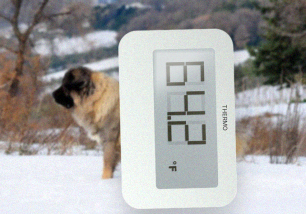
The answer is 64.2 °F
